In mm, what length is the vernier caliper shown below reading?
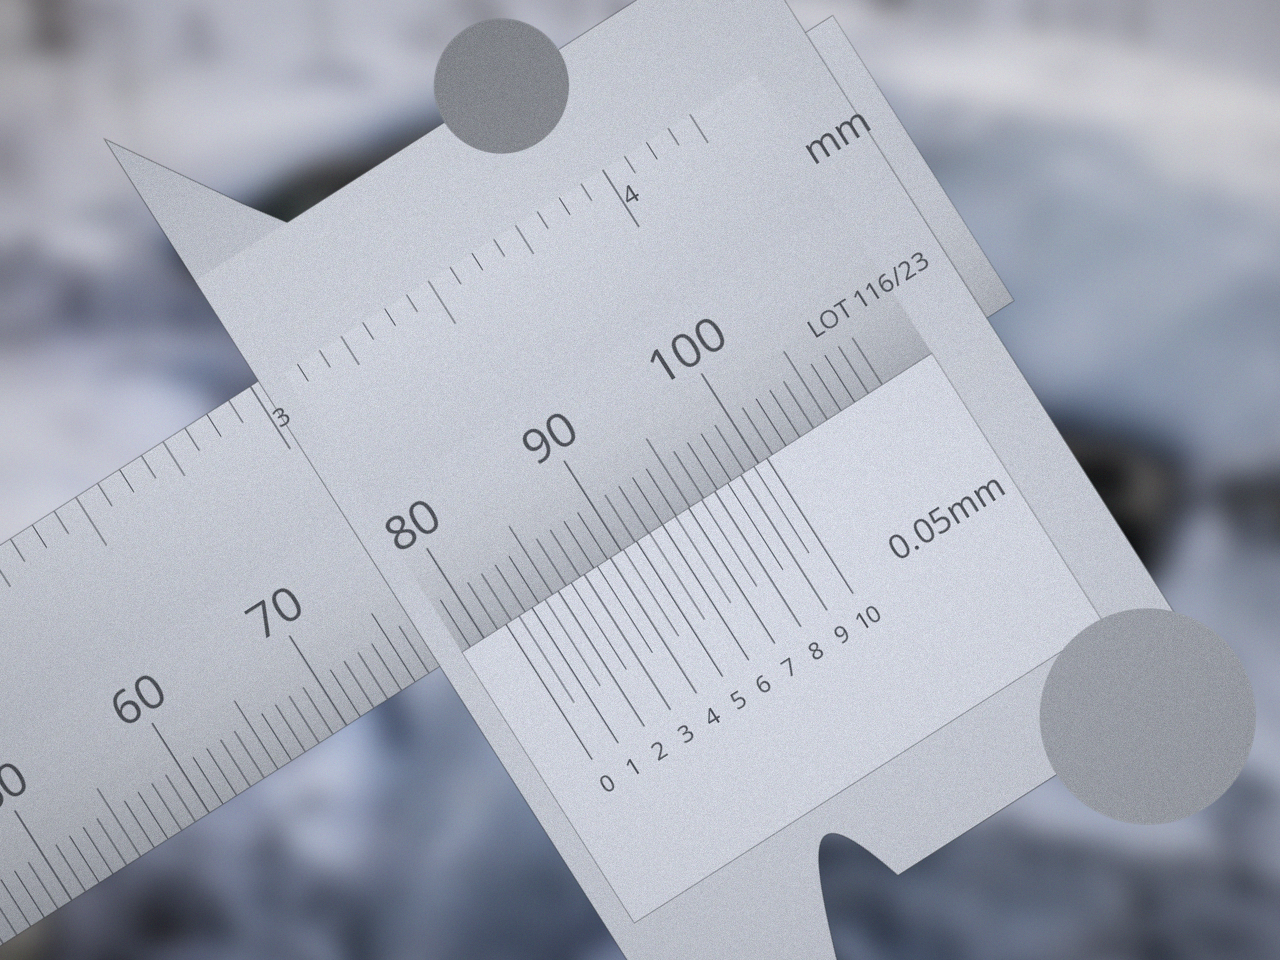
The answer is 81.6 mm
